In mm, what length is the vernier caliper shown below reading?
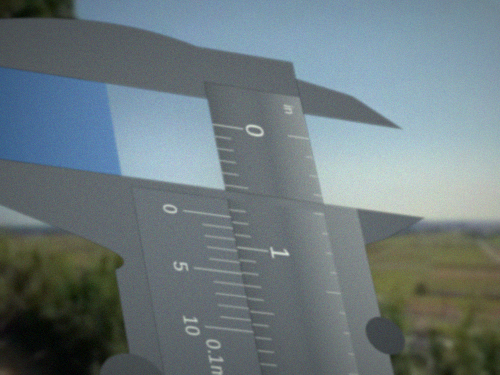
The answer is 7.6 mm
